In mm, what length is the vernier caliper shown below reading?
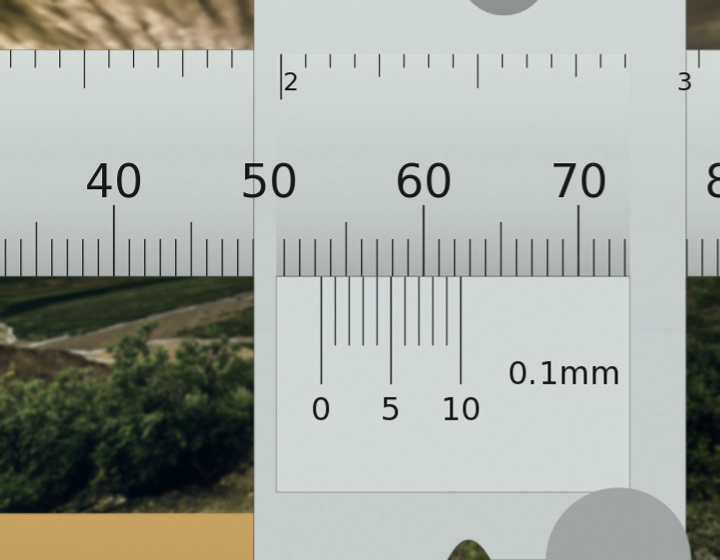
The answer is 53.4 mm
